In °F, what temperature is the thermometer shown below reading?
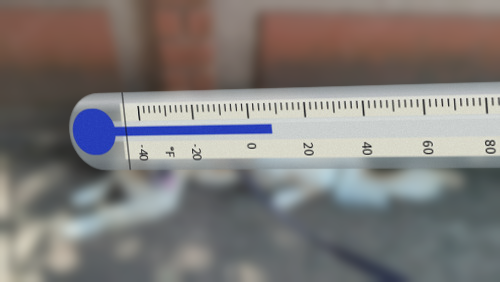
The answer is 8 °F
